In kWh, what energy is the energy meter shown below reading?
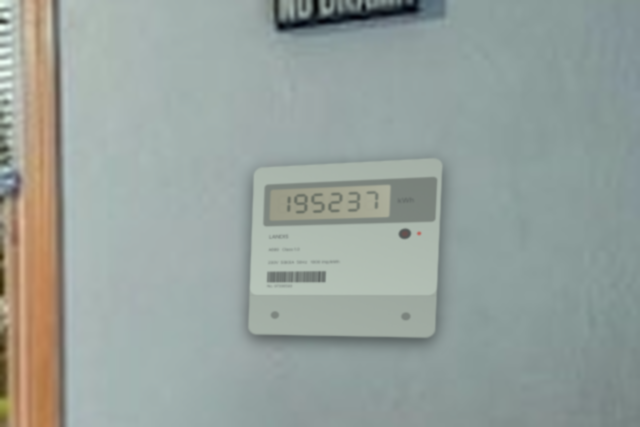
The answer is 195237 kWh
